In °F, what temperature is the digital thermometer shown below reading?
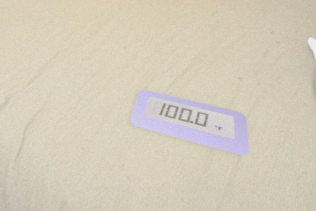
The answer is 100.0 °F
